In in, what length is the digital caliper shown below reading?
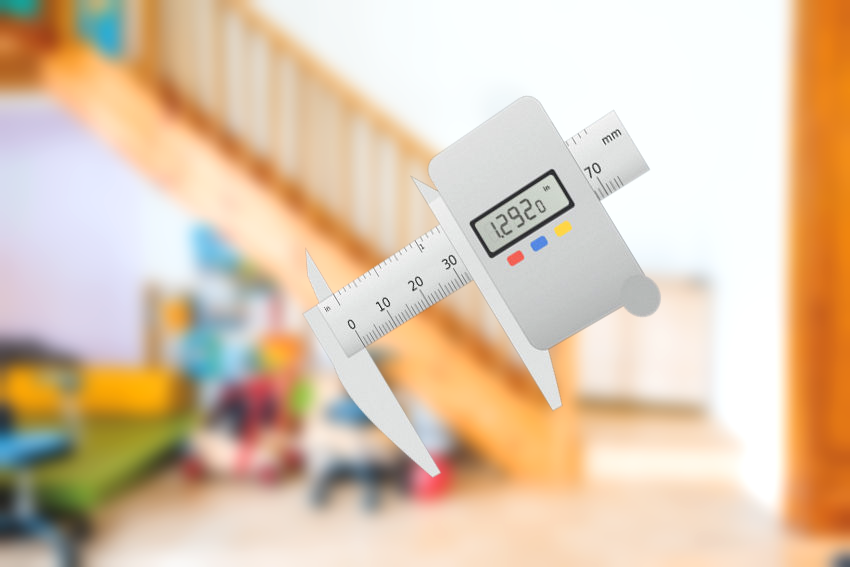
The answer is 1.2920 in
